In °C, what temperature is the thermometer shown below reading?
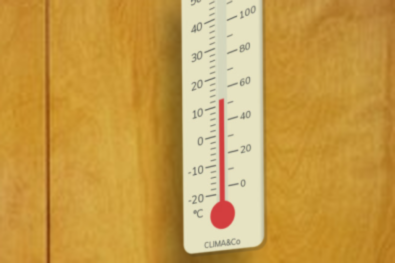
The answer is 12 °C
